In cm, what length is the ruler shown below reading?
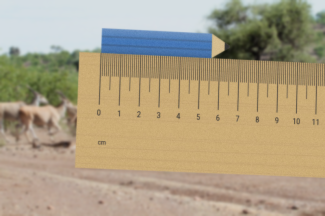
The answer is 6.5 cm
